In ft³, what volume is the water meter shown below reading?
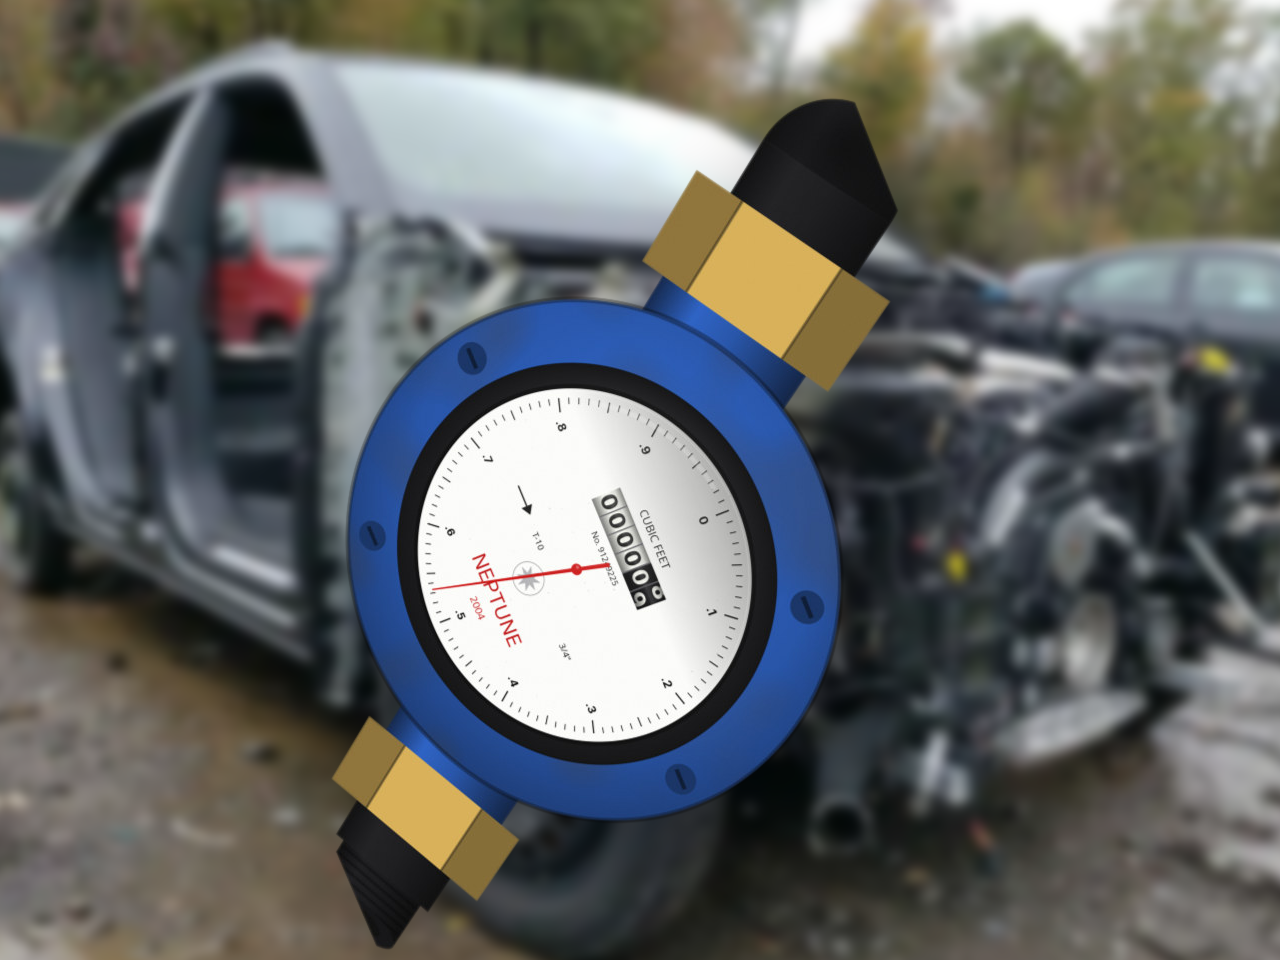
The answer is 8.53 ft³
